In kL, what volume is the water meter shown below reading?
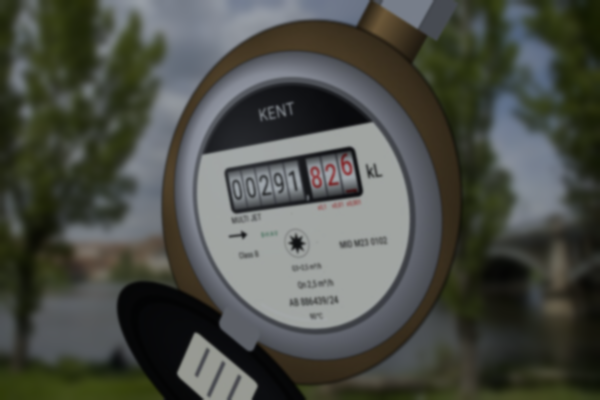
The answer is 291.826 kL
